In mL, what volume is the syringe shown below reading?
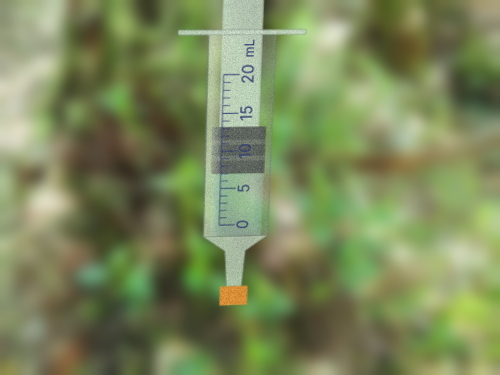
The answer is 7 mL
